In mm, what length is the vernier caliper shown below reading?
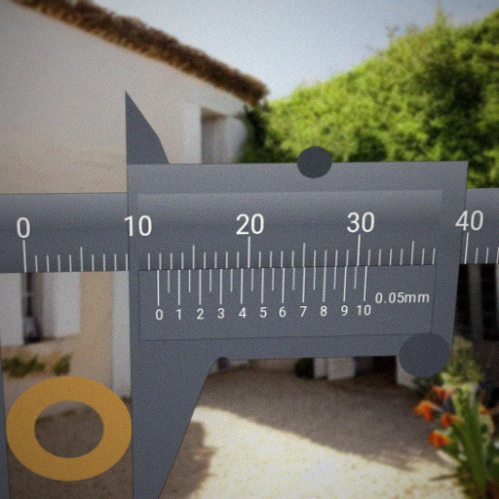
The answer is 11.8 mm
